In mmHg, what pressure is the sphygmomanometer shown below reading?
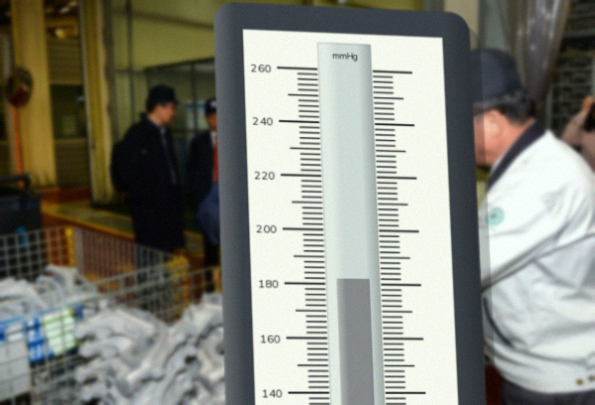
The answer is 182 mmHg
